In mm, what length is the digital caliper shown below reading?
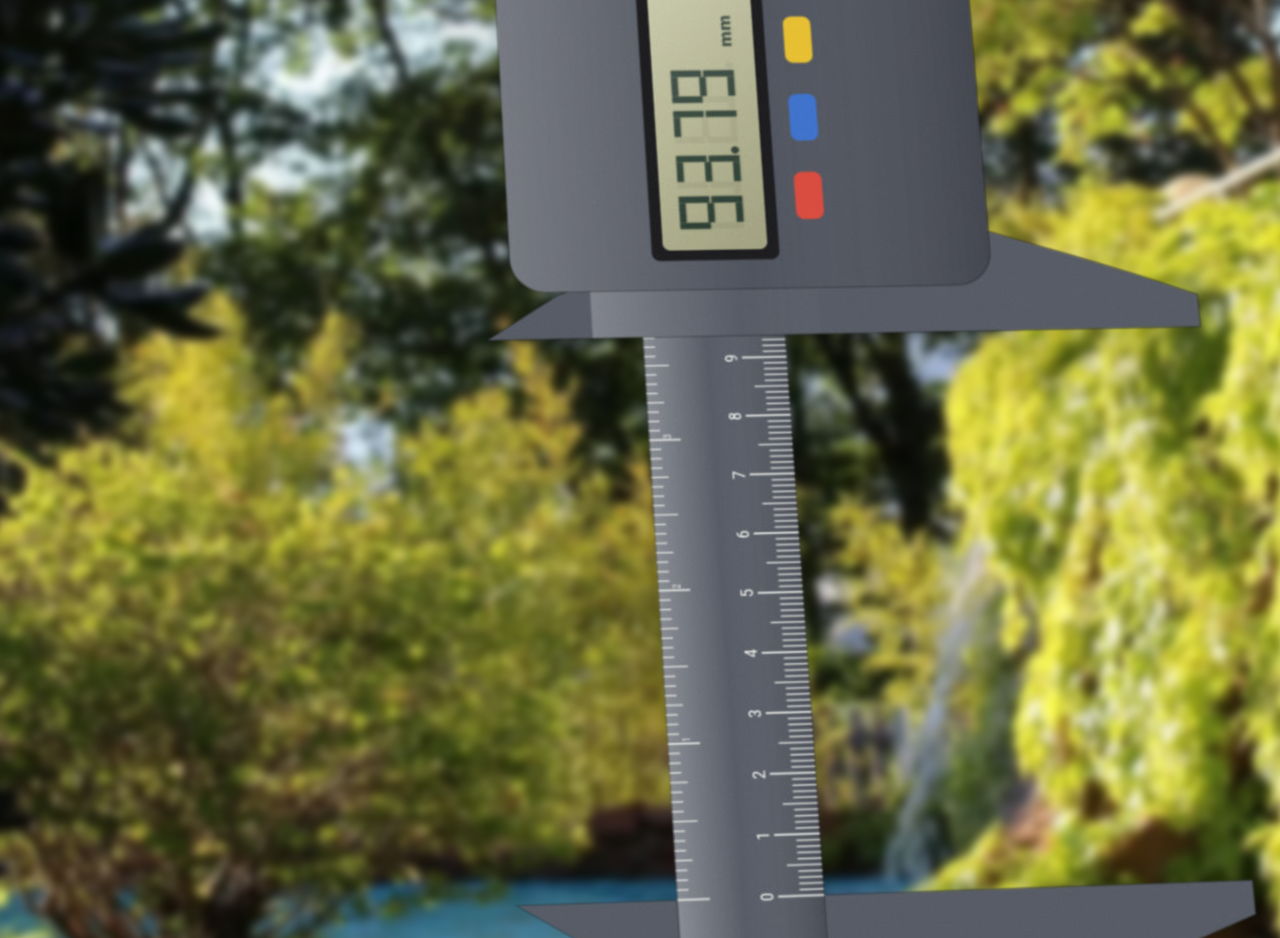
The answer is 93.79 mm
